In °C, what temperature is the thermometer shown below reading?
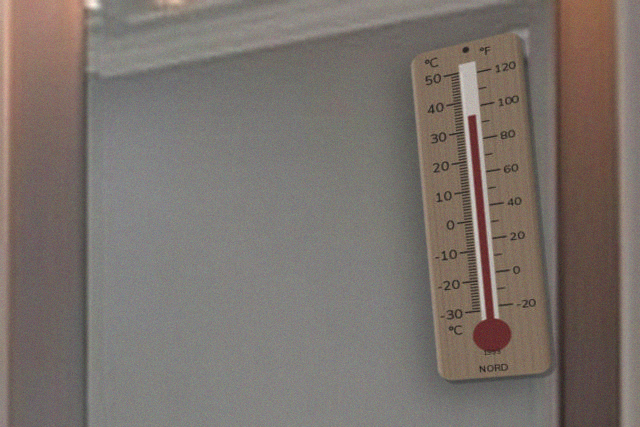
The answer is 35 °C
